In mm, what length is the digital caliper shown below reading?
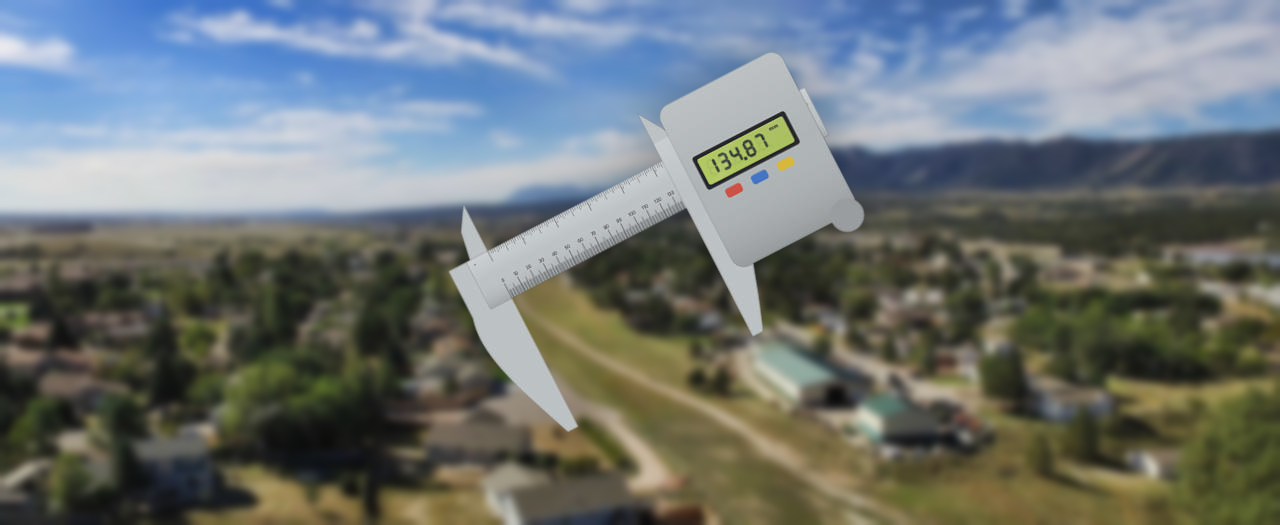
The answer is 134.87 mm
